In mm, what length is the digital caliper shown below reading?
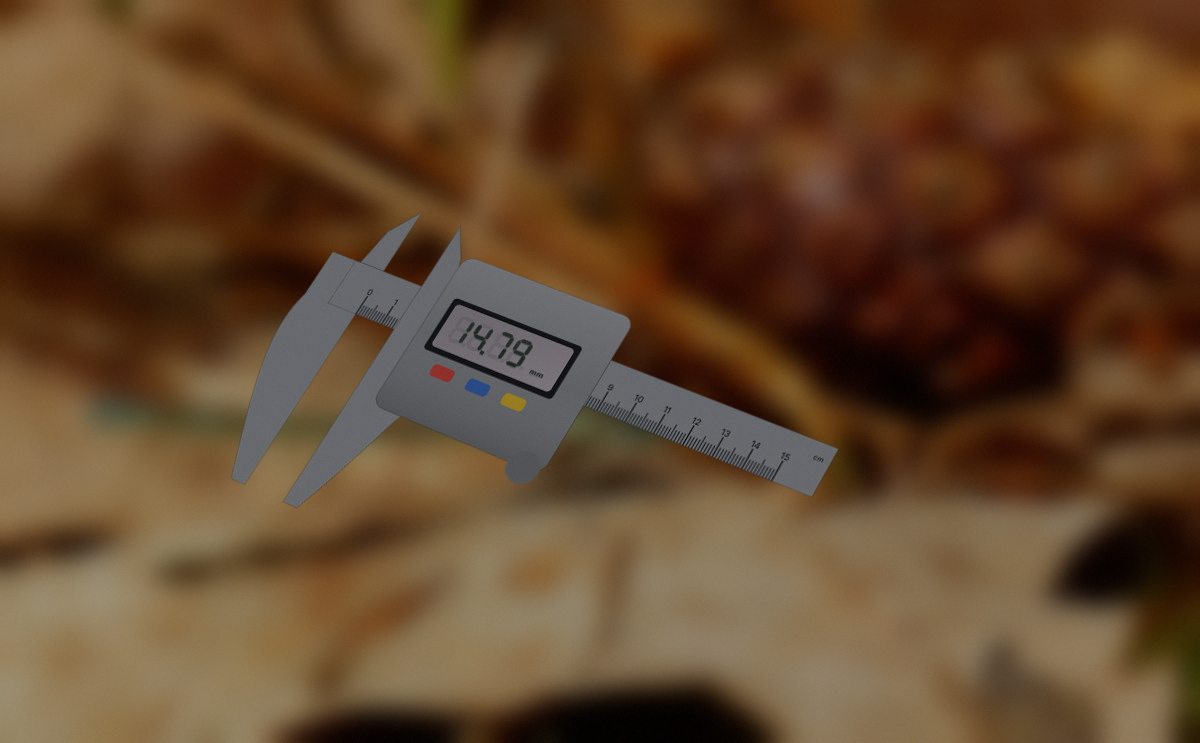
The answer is 14.79 mm
